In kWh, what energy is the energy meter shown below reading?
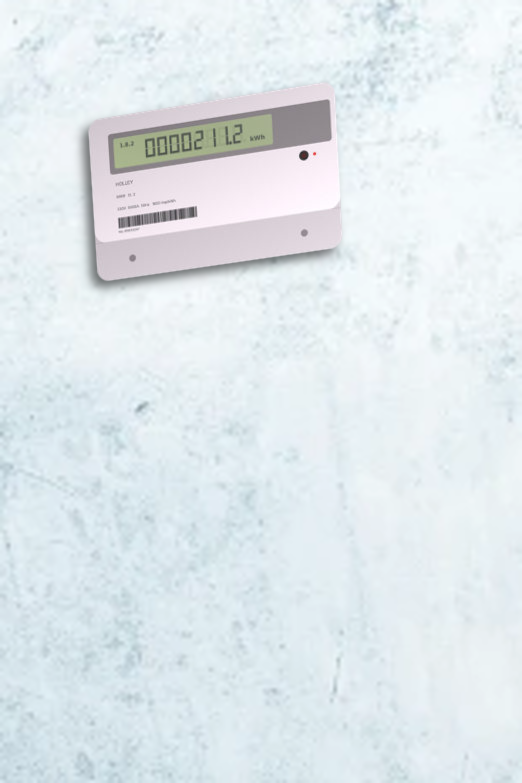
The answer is 211.2 kWh
